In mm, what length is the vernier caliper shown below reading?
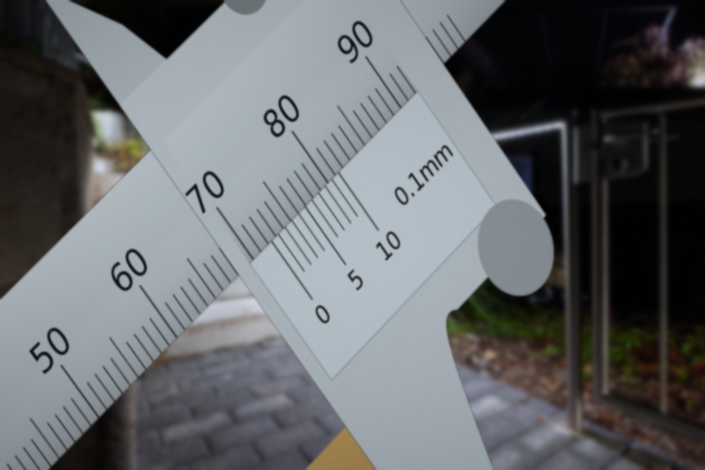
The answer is 72.4 mm
